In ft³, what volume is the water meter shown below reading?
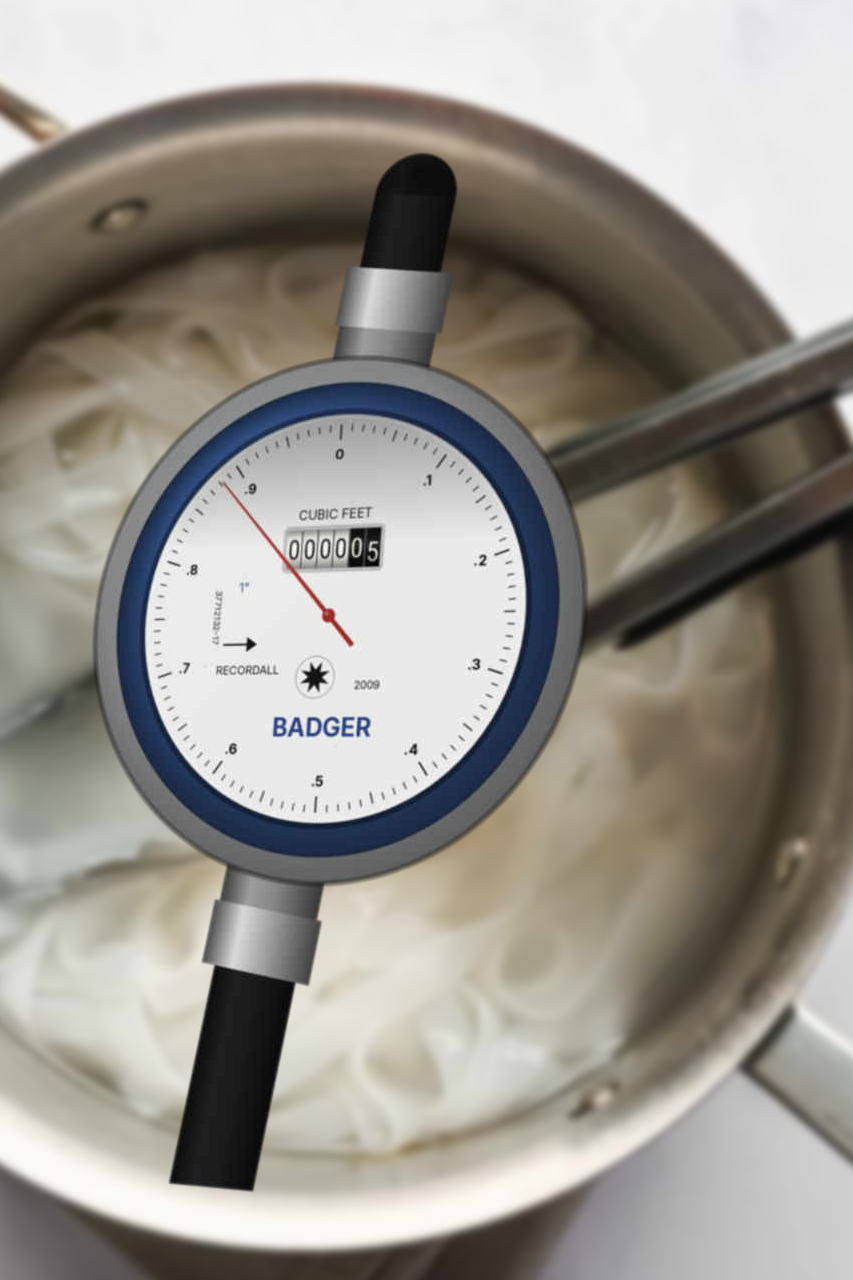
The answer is 4.88 ft³
